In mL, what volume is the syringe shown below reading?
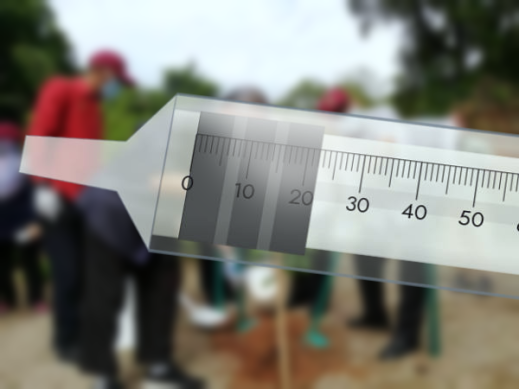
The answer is 0 mL
